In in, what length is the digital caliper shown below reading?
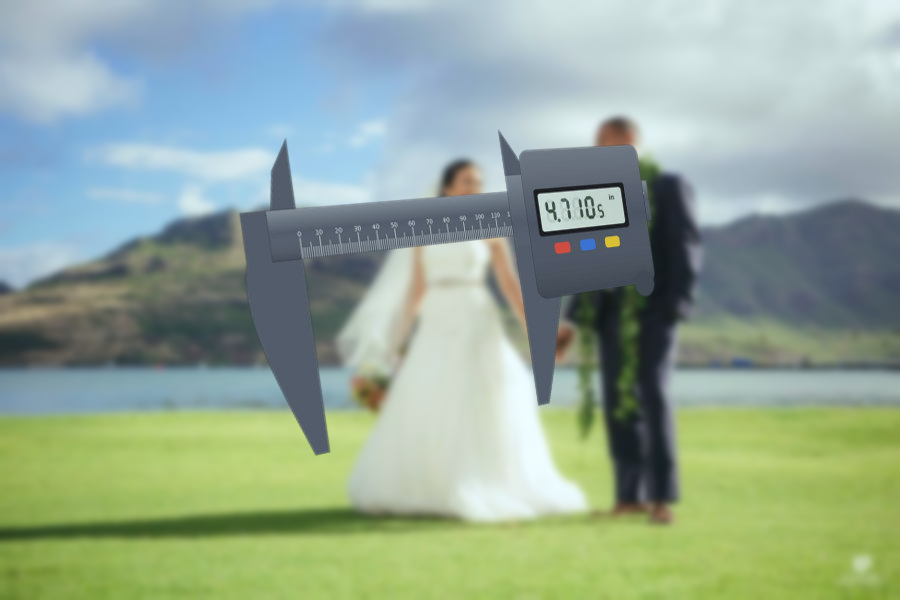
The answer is 4.7105 in
